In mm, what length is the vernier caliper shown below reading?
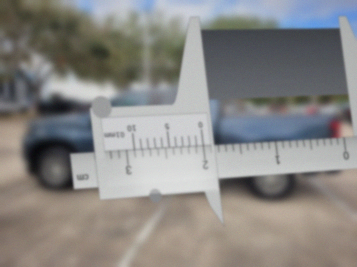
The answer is 20.0 mm
